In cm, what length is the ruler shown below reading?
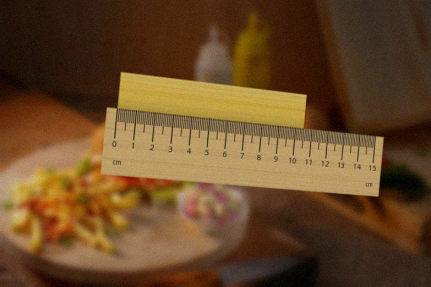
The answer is 10.5 cm
